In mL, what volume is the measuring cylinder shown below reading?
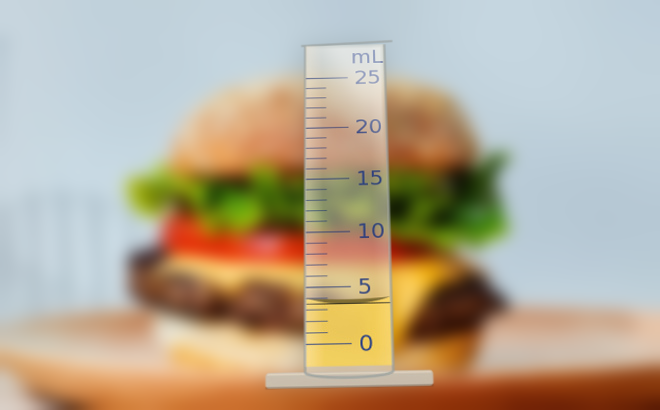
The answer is 3.5 mL
